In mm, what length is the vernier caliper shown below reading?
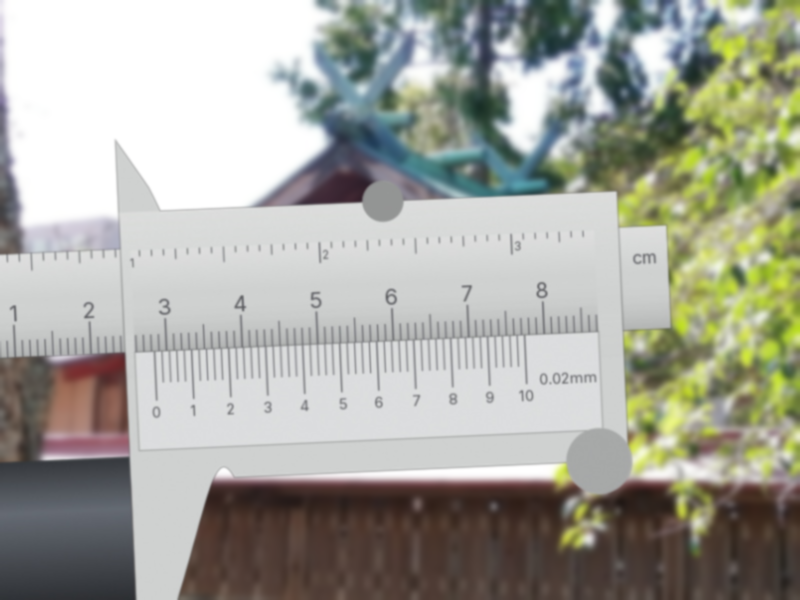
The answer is 28.4 mm
